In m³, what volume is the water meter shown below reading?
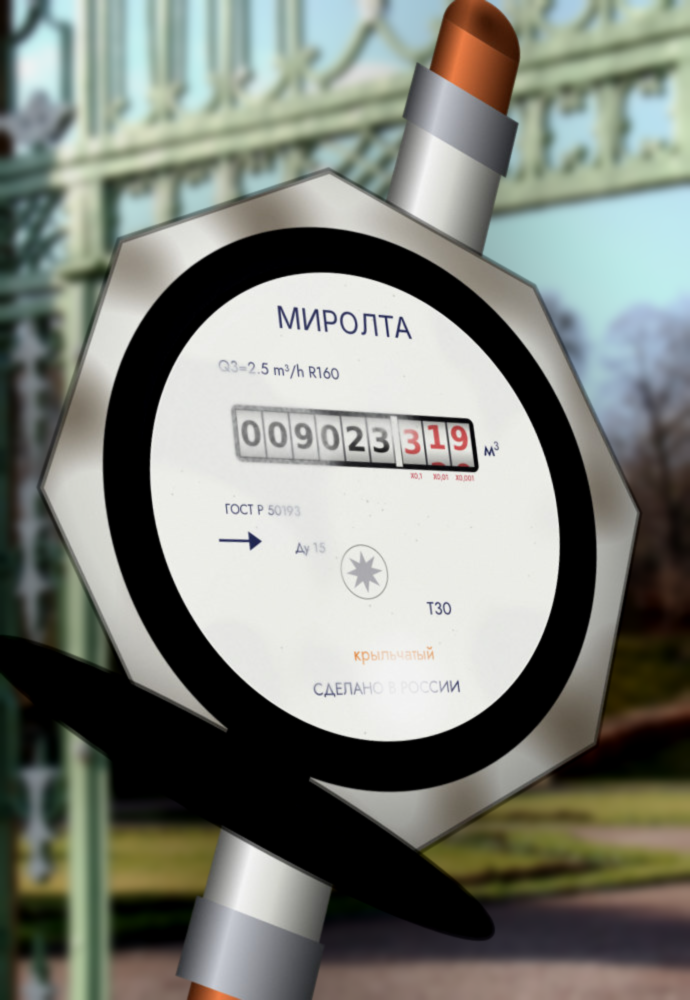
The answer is 9023.319 m³
